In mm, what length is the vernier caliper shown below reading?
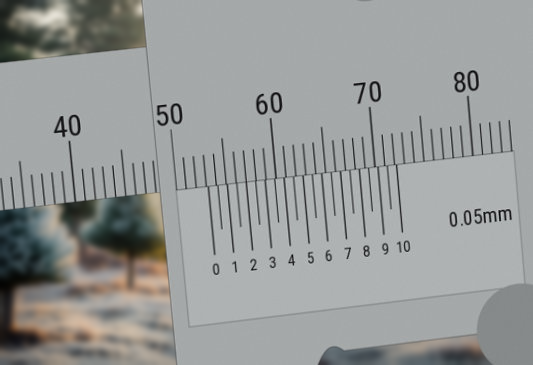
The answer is 53.2 mm
